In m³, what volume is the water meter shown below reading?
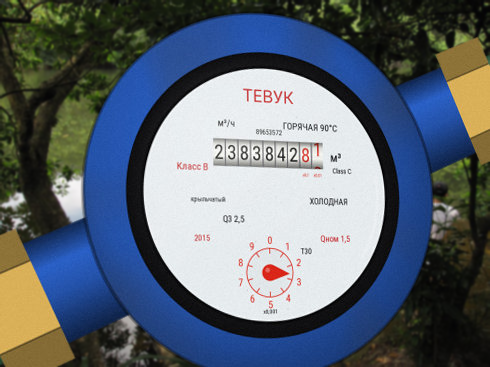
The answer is 2383842.812 m³
